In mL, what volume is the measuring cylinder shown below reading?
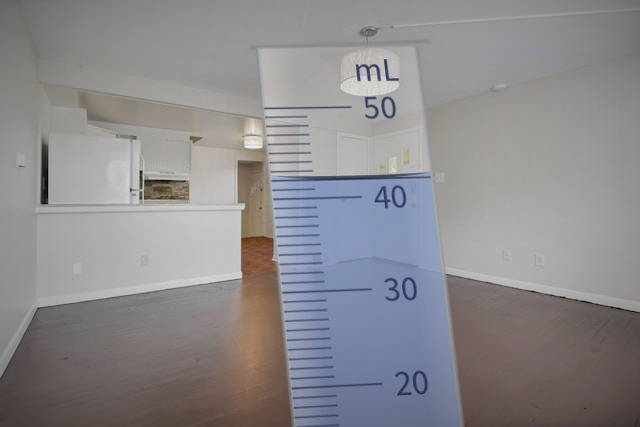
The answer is 42 mL
